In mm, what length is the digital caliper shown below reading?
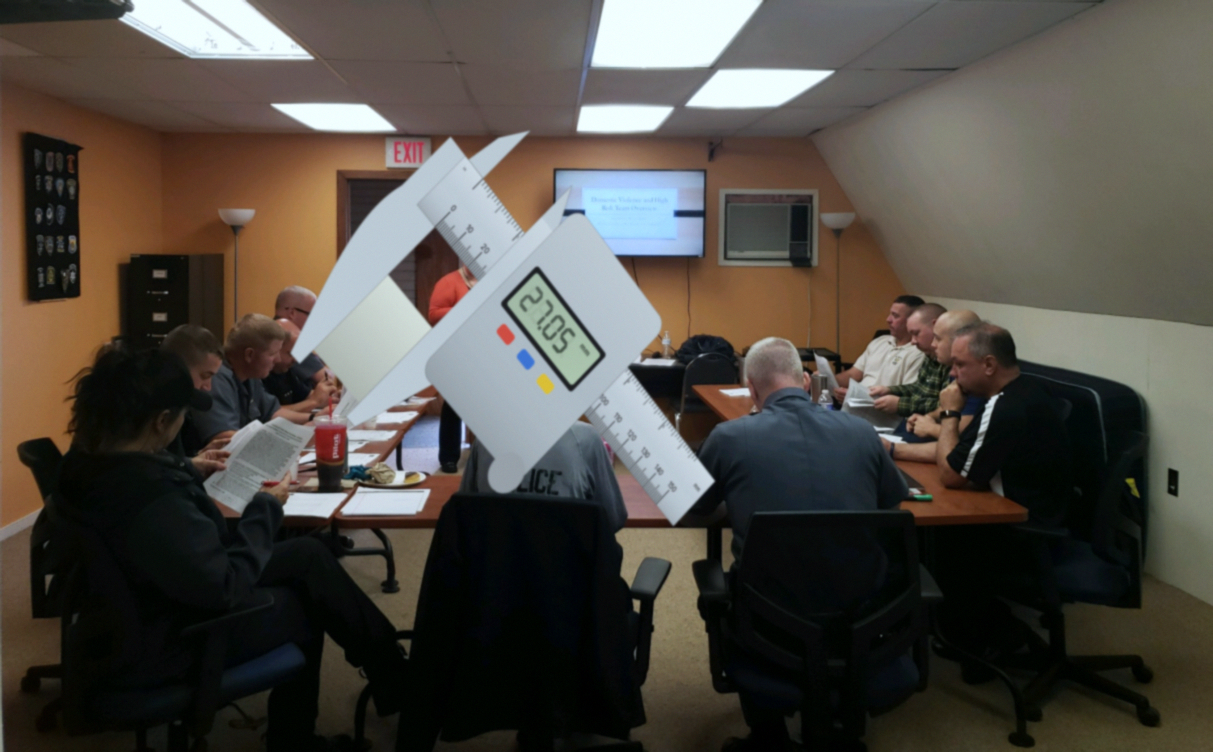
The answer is 27.05 mm
